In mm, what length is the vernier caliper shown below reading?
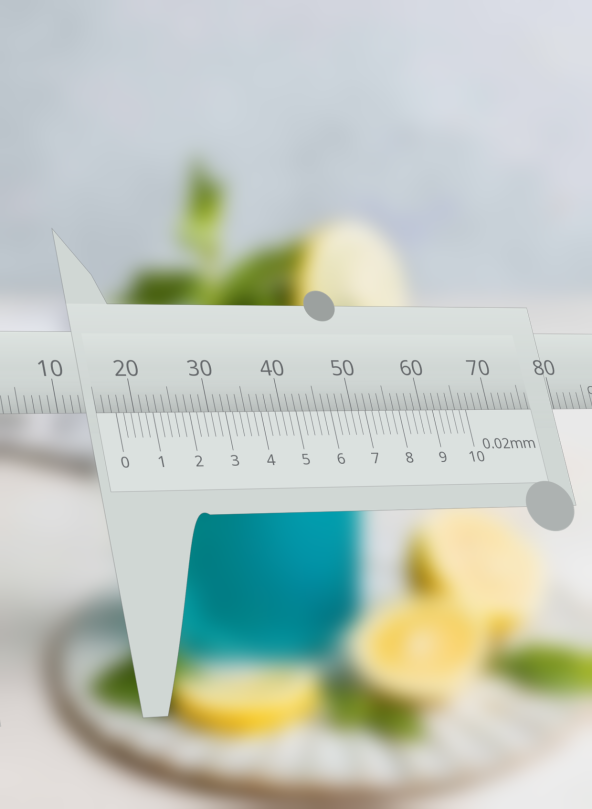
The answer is 17.6 mm
